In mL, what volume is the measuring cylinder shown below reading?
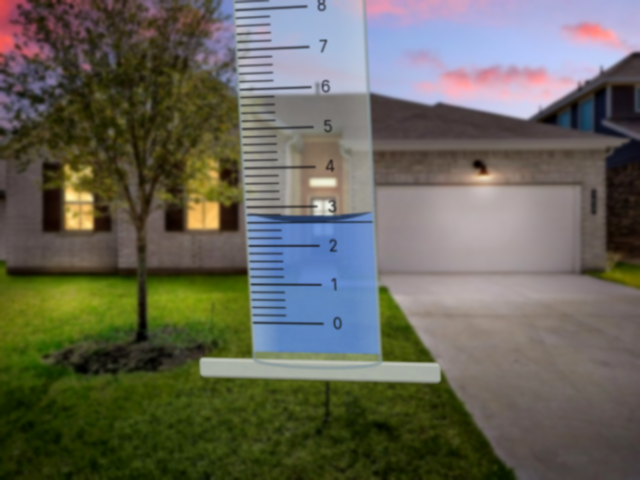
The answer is 2.6 mL
